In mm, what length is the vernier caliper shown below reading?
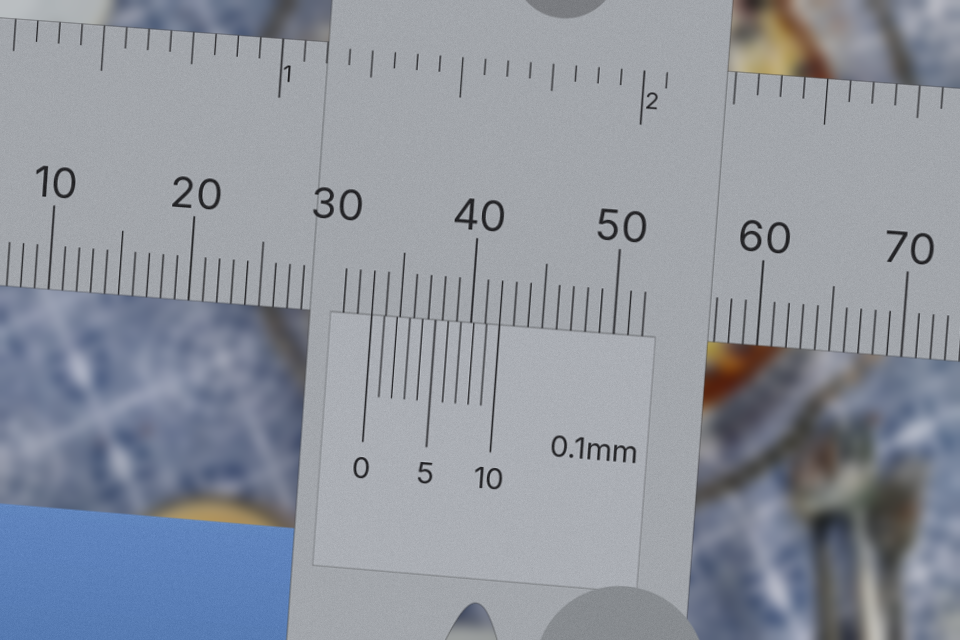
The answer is 33.0 mm
